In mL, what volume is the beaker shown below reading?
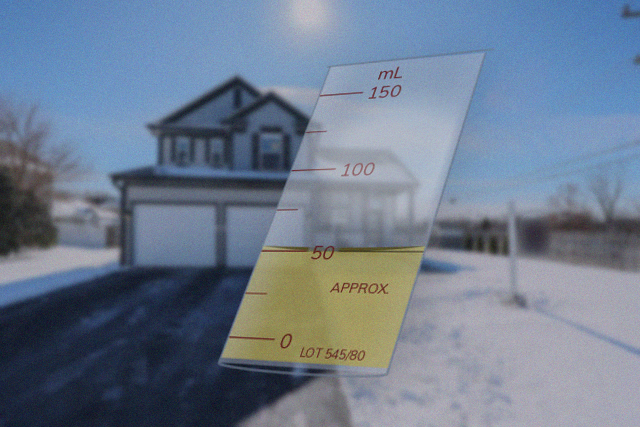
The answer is 50 mL
